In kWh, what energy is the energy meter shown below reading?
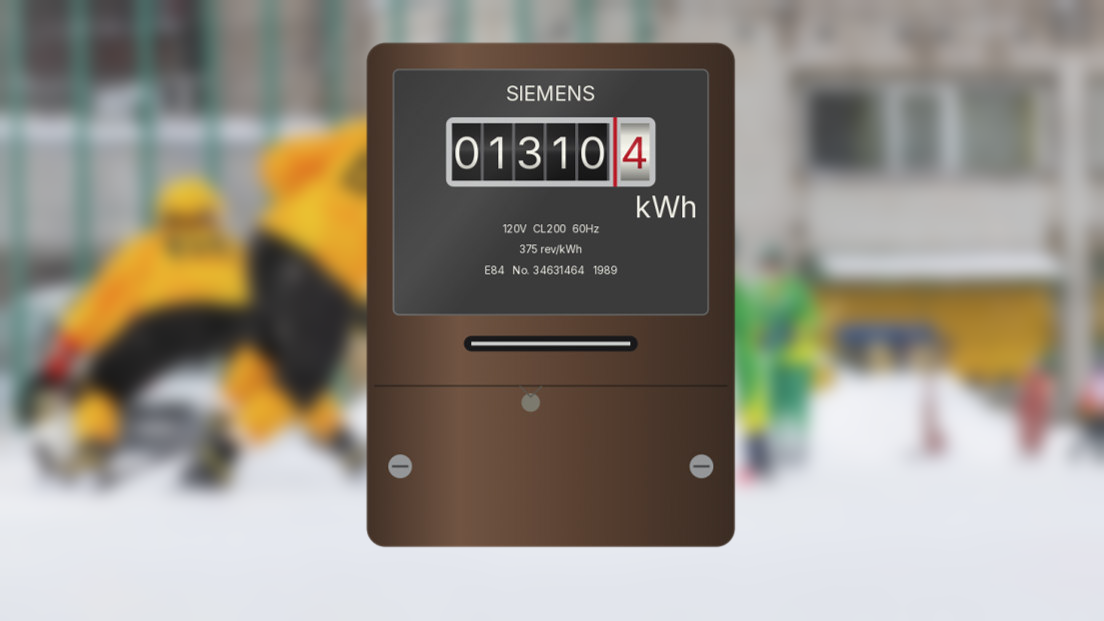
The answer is 1310.4 kWh
